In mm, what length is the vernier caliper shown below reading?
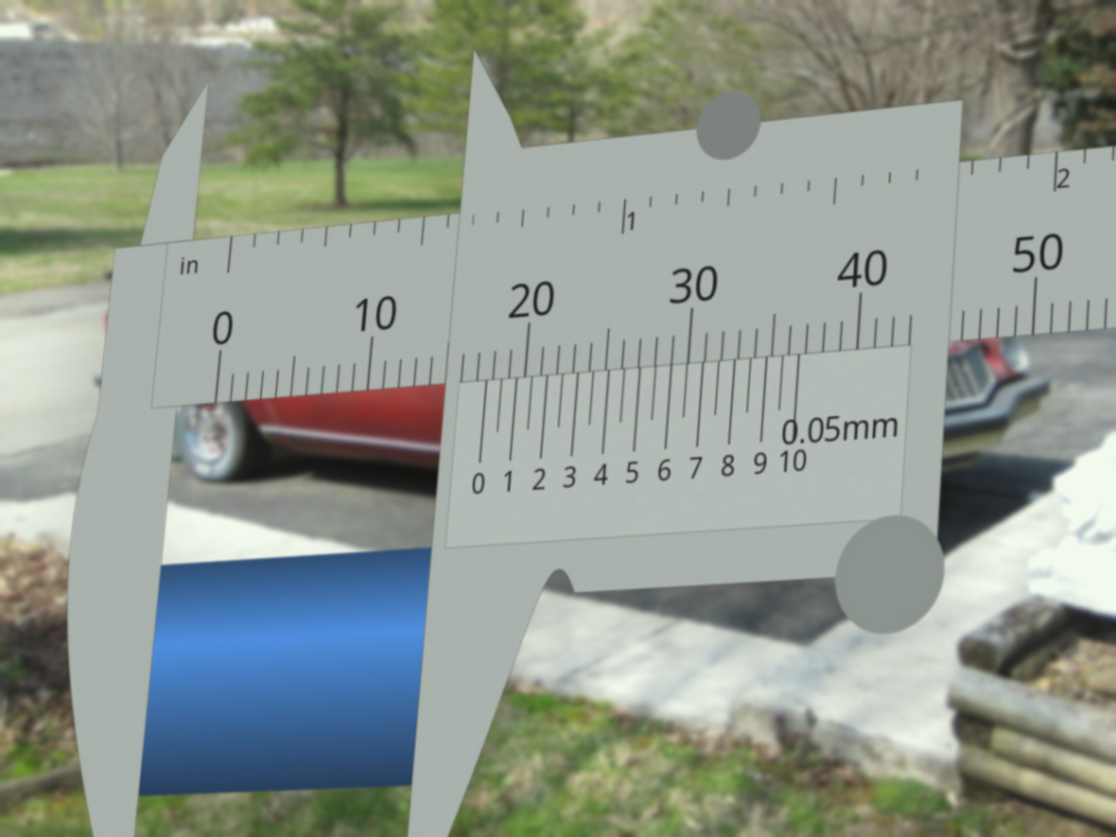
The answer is 17.6 mm
